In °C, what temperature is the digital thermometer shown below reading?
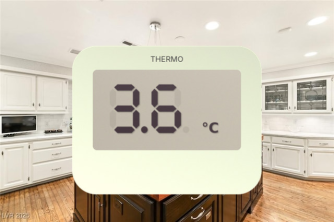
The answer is 3.6 °C
